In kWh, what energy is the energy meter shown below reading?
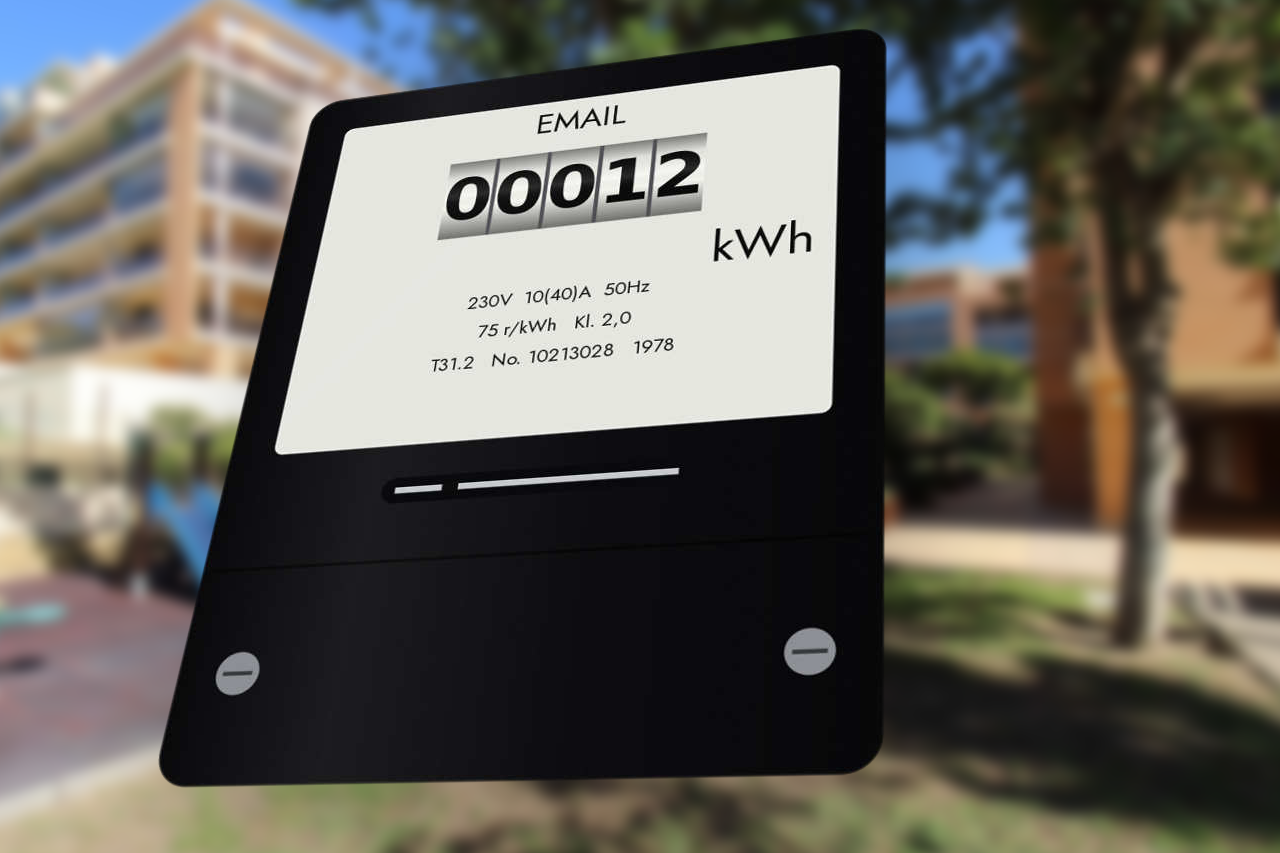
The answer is 12 kWh
